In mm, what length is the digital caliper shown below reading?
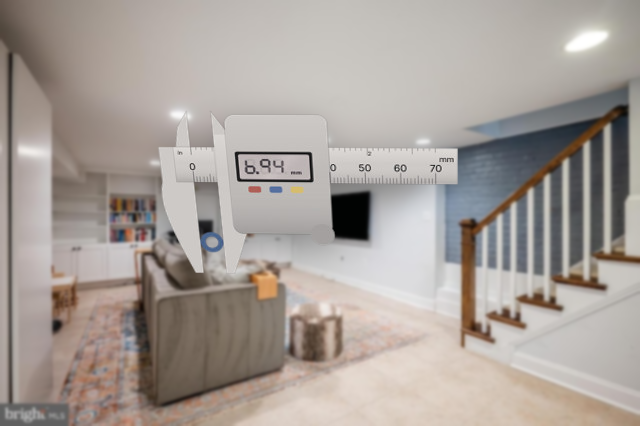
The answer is 6.94 mm
